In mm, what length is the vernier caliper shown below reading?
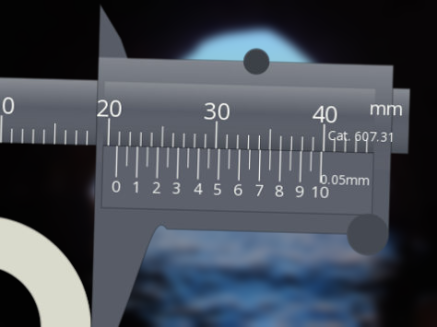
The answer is 20.8 mm
